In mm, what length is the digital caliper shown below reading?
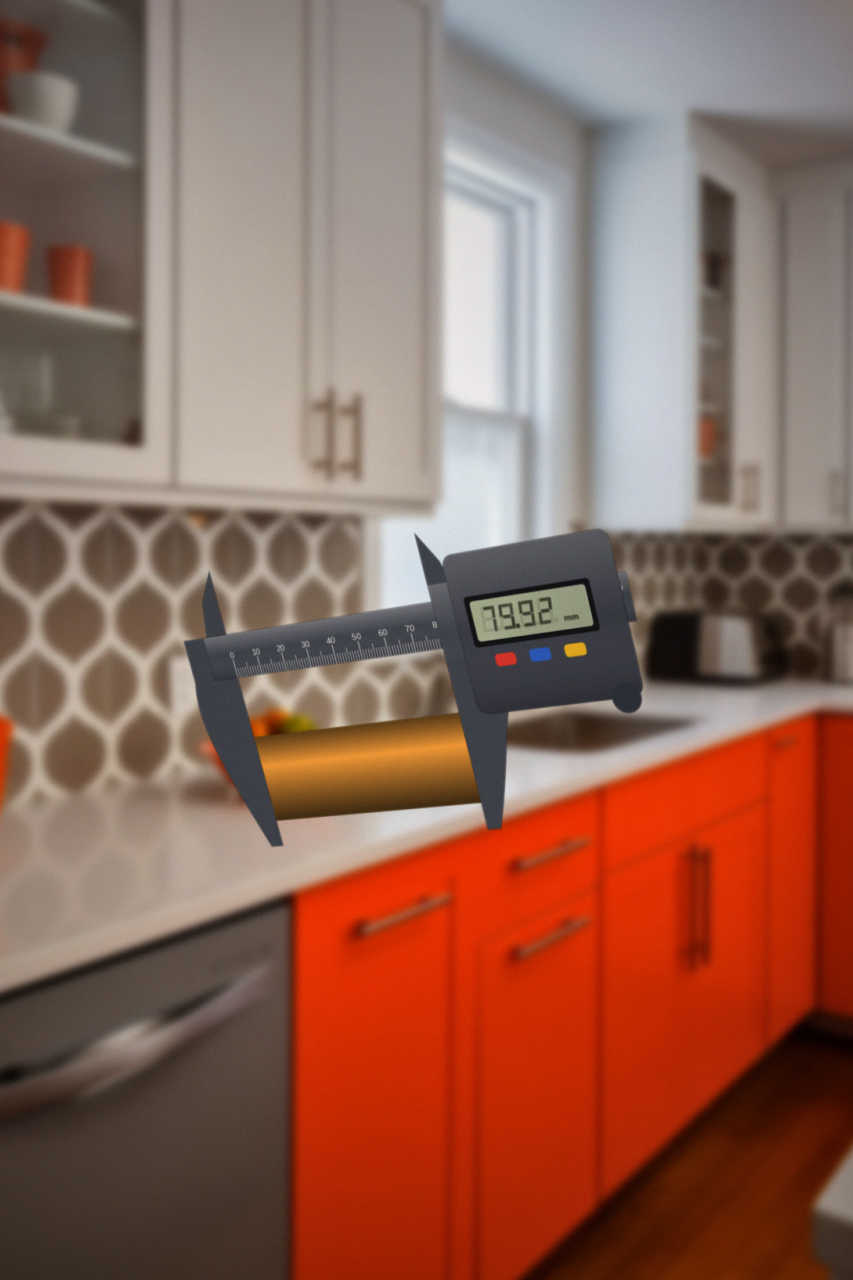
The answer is 79.92 mm
